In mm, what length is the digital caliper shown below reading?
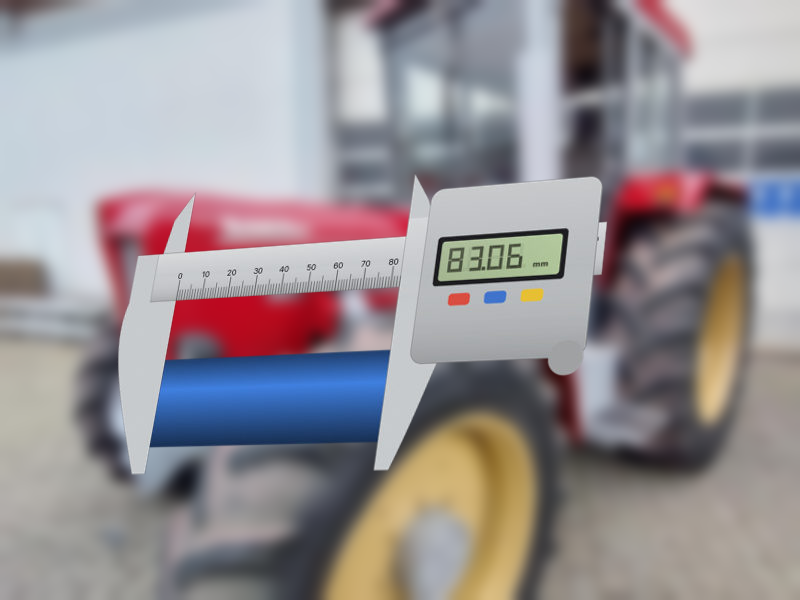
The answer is 83.06 mm
